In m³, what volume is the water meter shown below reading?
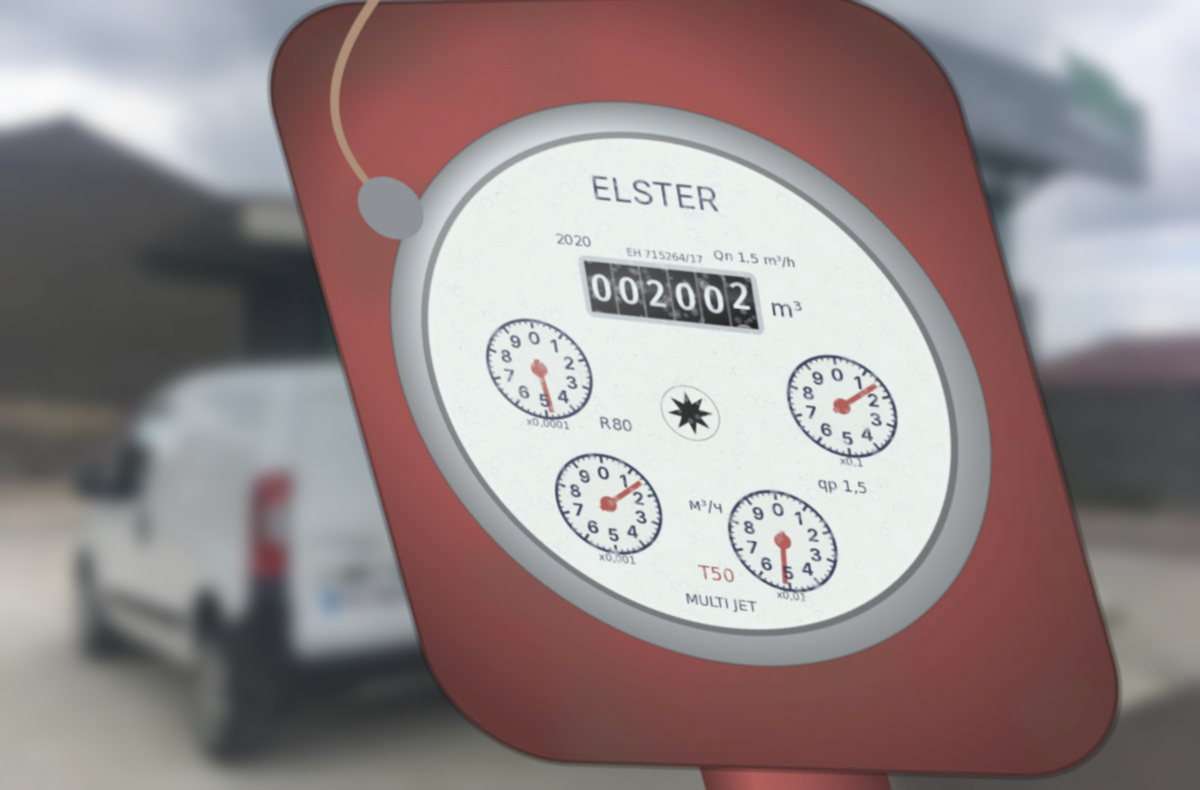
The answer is 2002.1514 m³
